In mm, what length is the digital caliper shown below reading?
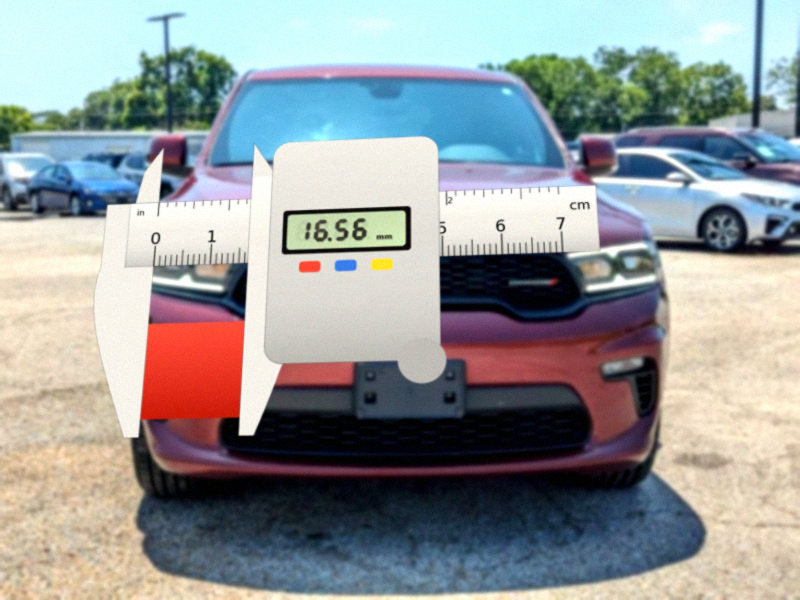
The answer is 16.56 mm
